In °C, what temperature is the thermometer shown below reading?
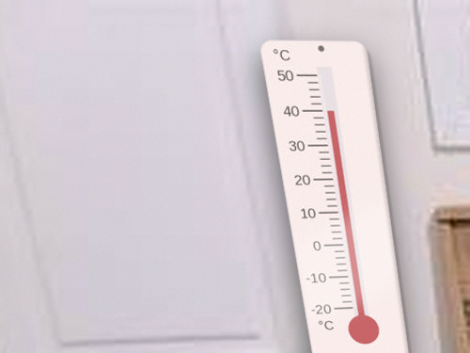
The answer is 40 °C
